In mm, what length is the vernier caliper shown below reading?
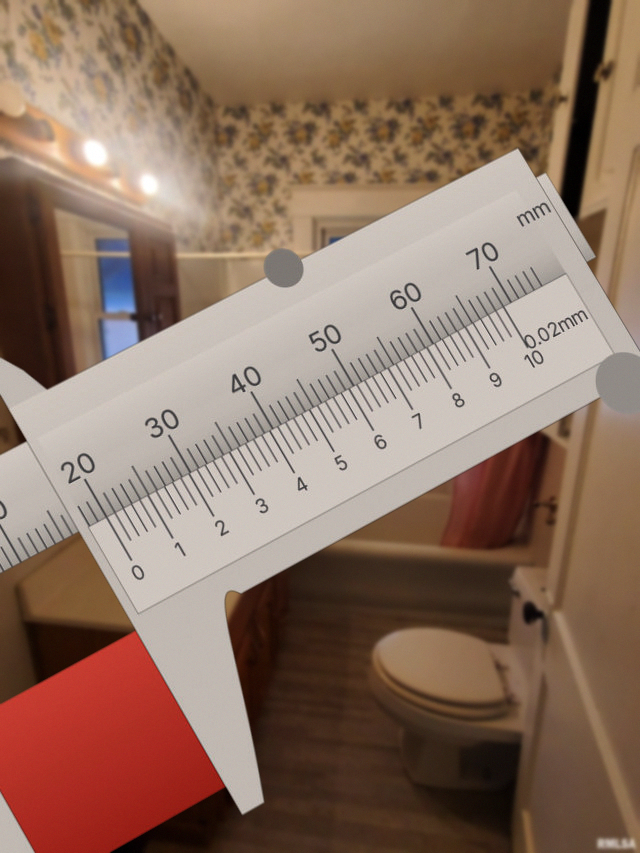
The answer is 20.0 mm
